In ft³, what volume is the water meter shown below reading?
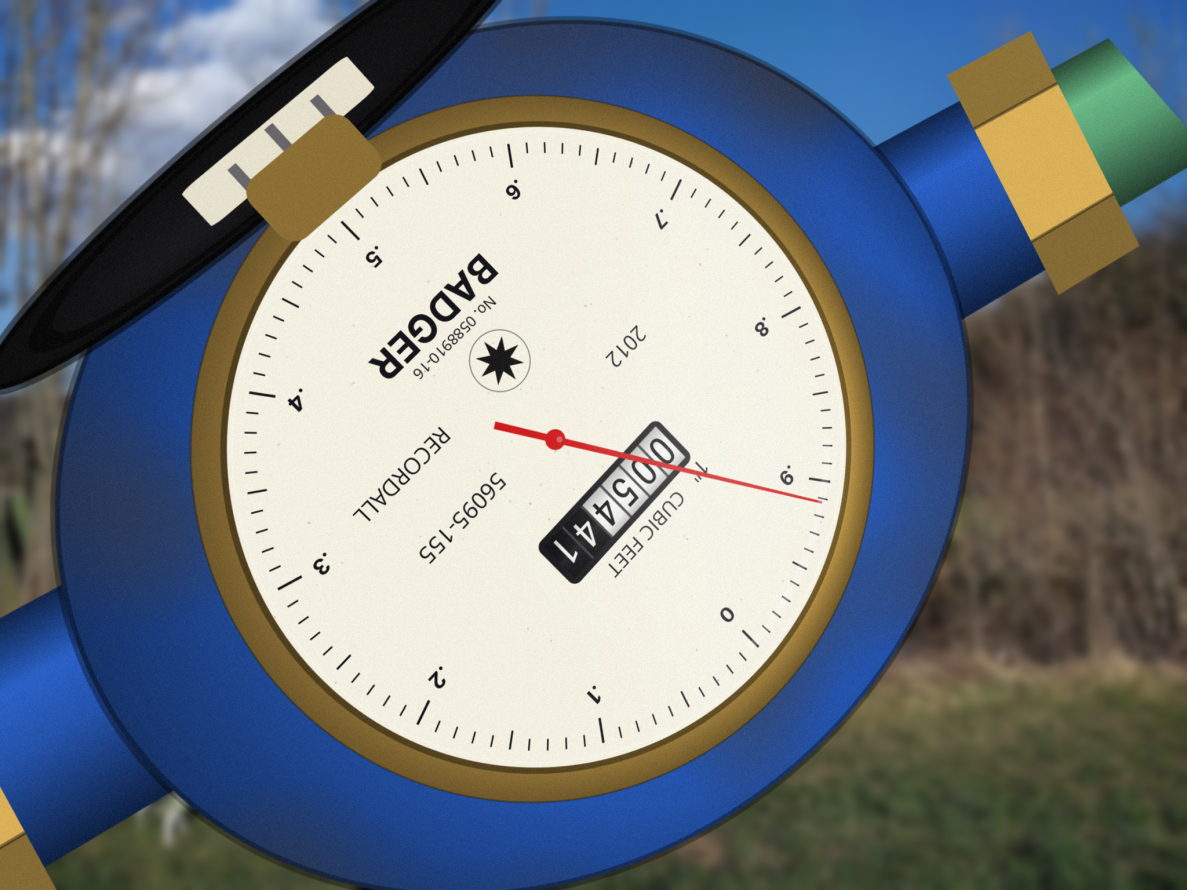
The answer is 5440.91 ft³
